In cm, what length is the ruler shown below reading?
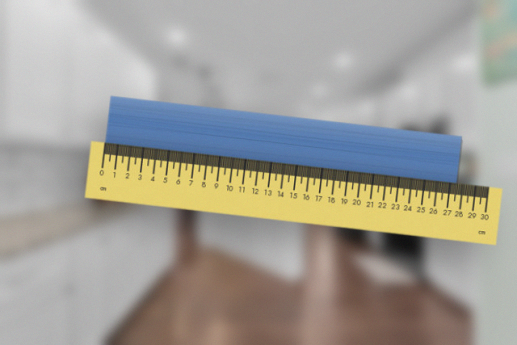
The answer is 27.5 cm
